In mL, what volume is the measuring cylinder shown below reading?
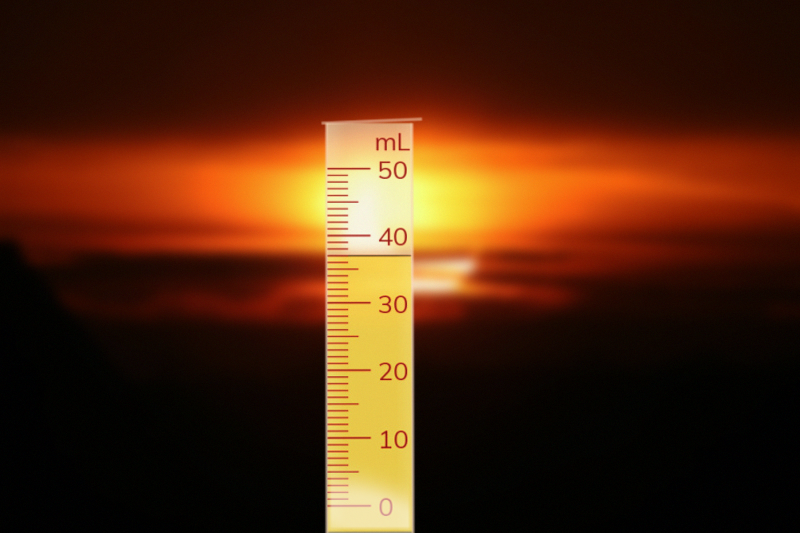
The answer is 37 mL
